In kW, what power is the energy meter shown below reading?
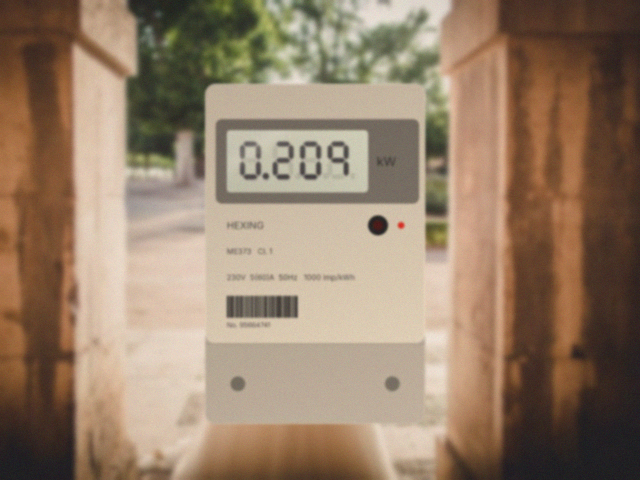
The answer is 0.209 kW
